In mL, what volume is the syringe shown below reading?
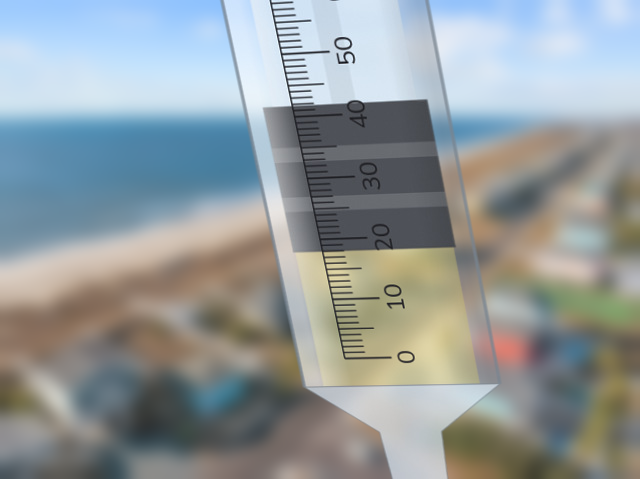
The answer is 18 mL
